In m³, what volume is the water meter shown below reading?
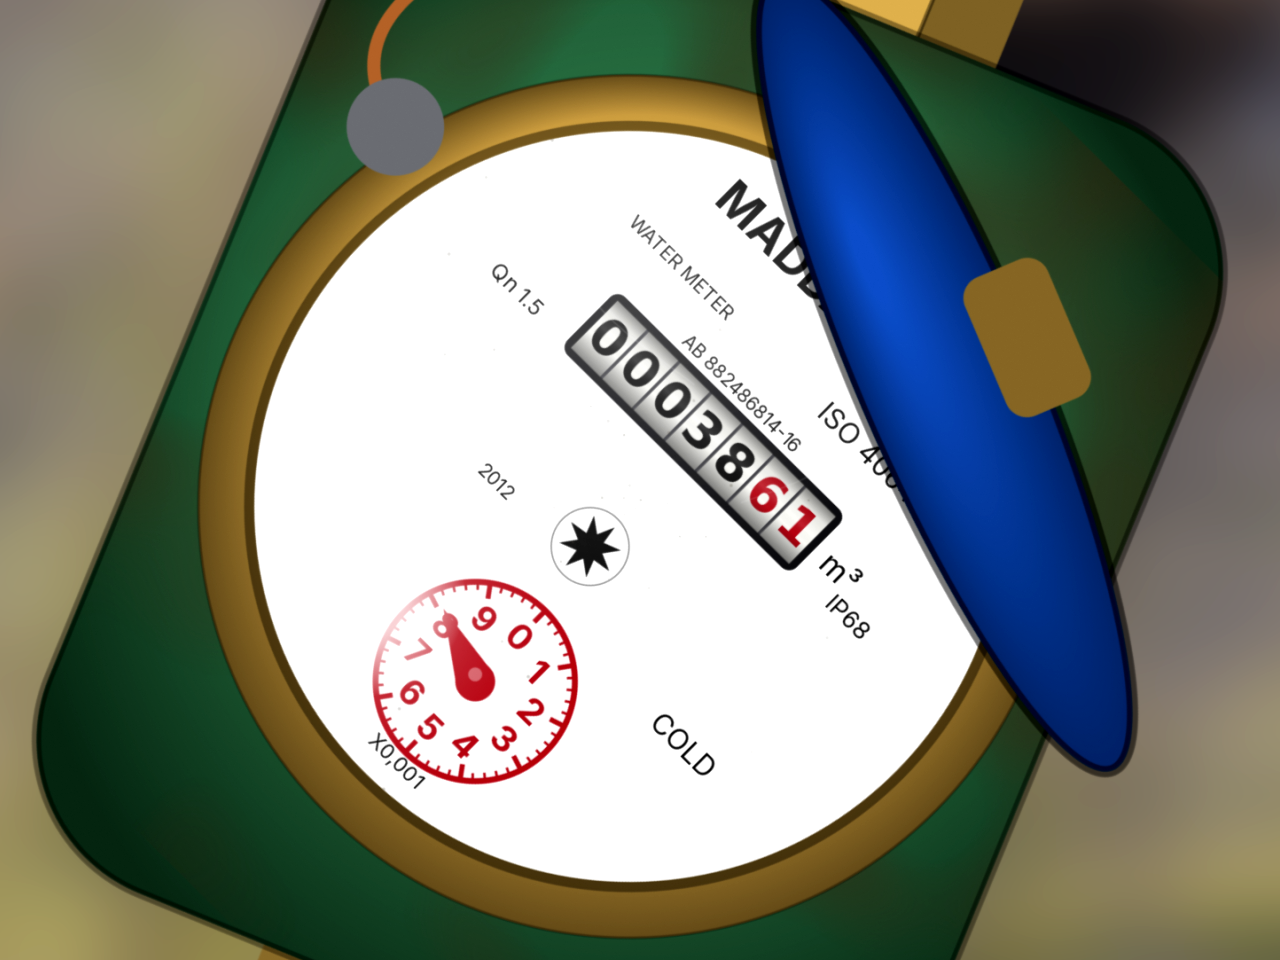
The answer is 38.618 m³
